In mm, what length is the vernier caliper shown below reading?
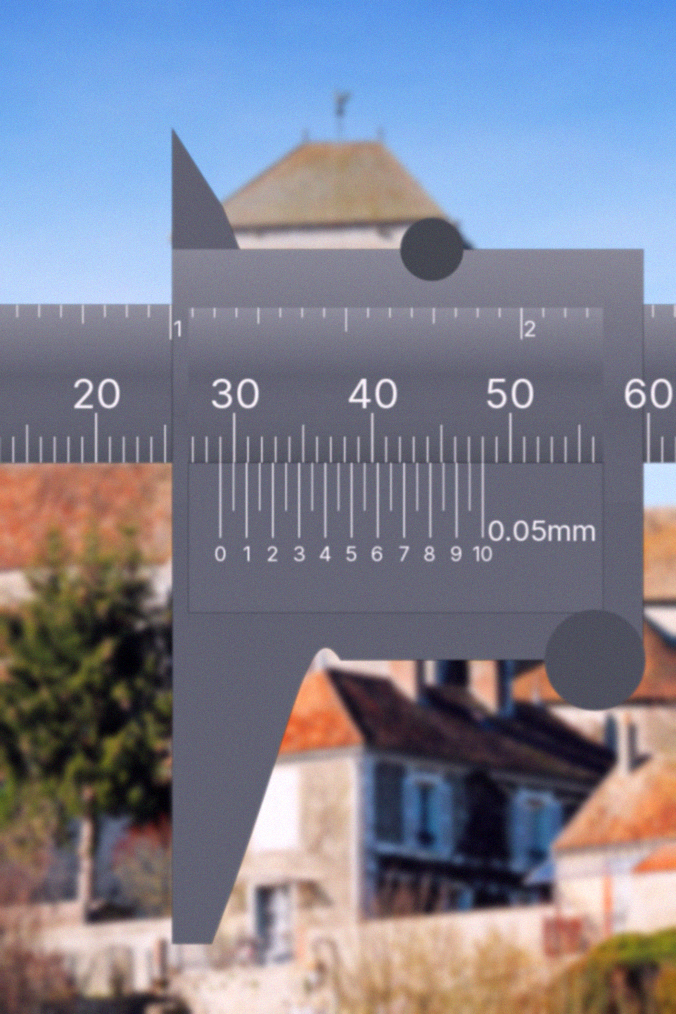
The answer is 29.0 mm
